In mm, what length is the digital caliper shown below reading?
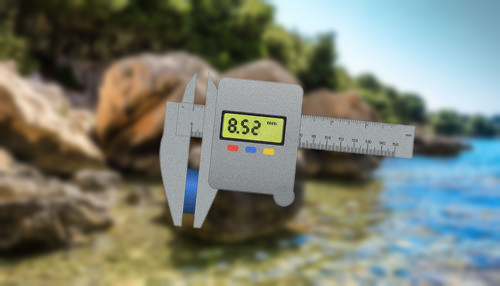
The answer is 8.52 mm
